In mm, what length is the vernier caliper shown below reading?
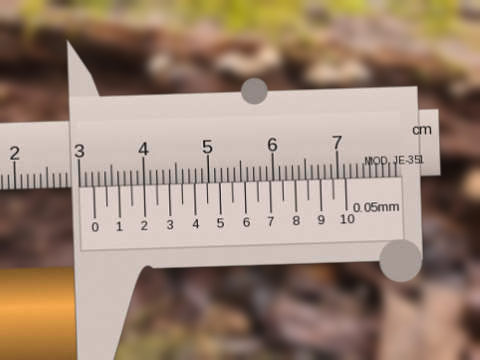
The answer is 32.2 mm
